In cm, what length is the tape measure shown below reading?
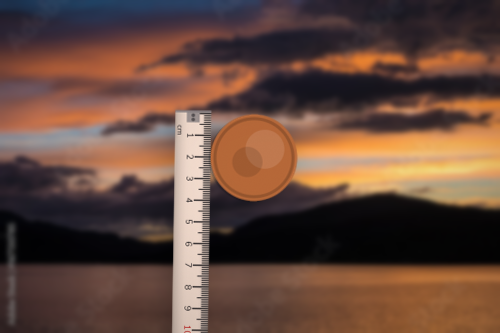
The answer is 4 cm
